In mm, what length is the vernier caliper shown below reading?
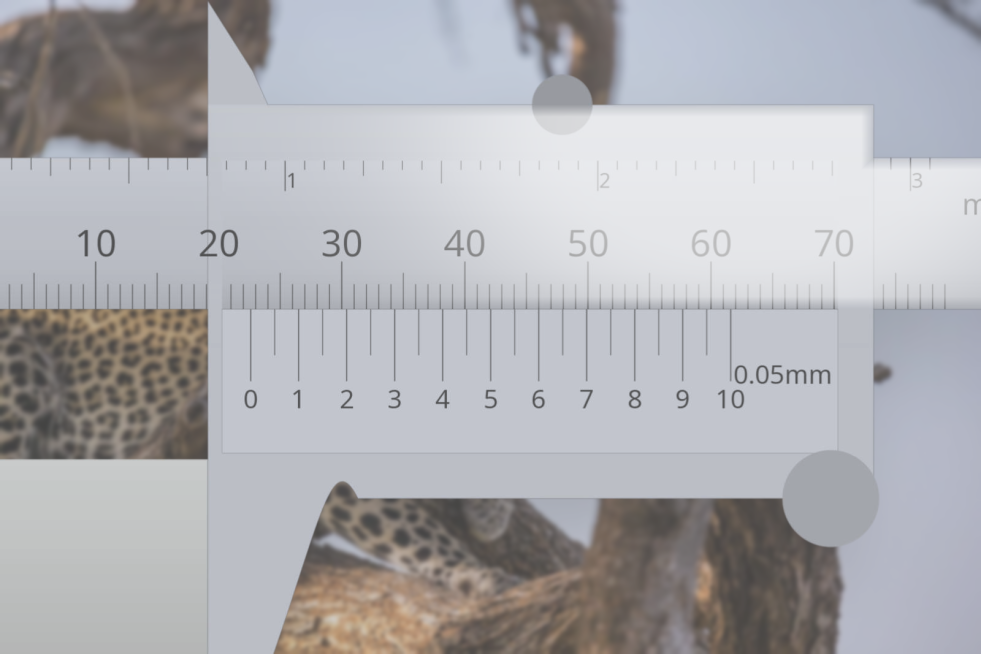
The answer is 22.6 mm
